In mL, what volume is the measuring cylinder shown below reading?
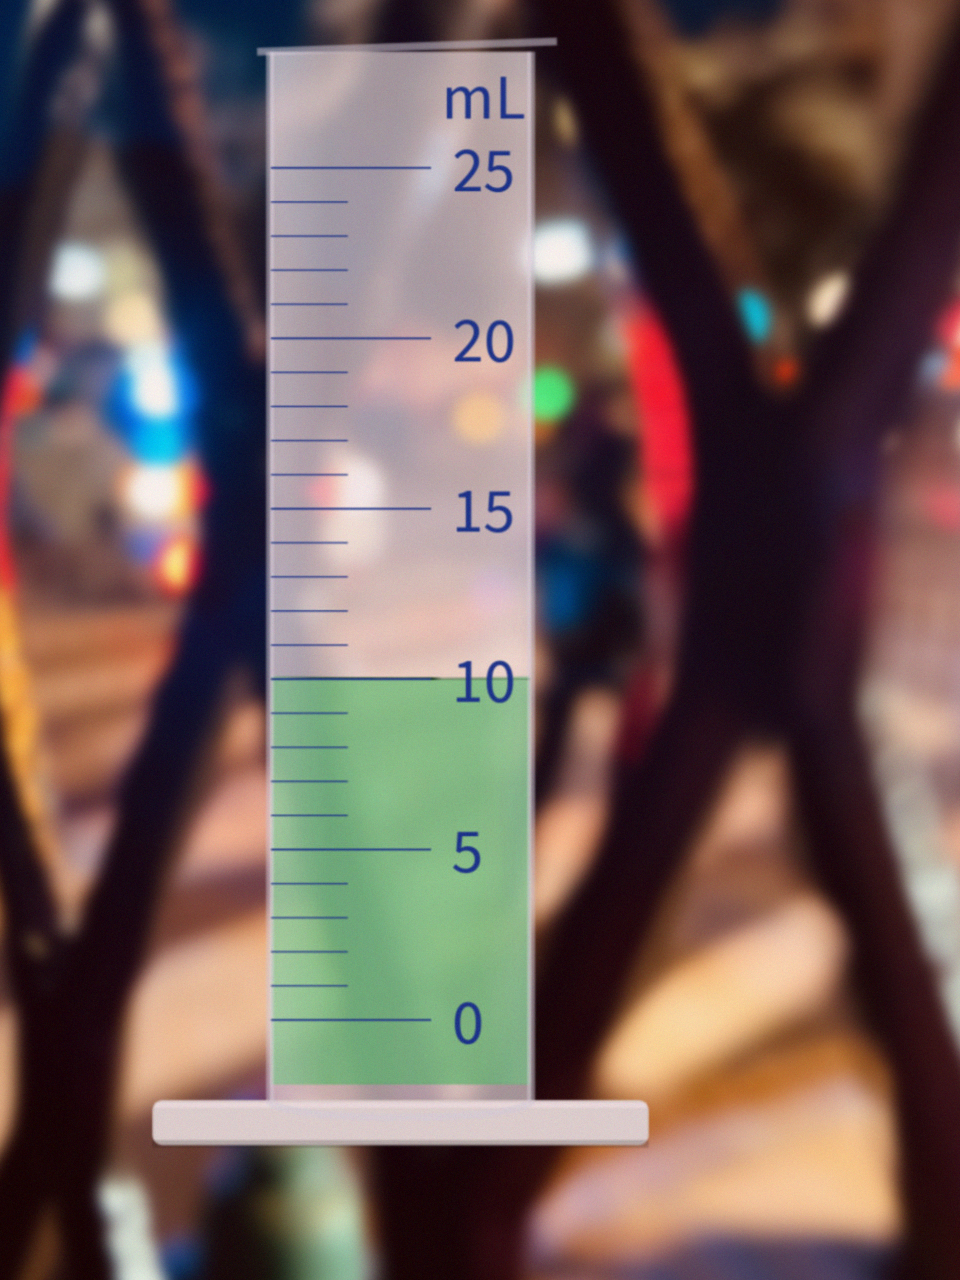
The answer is 10 mL
